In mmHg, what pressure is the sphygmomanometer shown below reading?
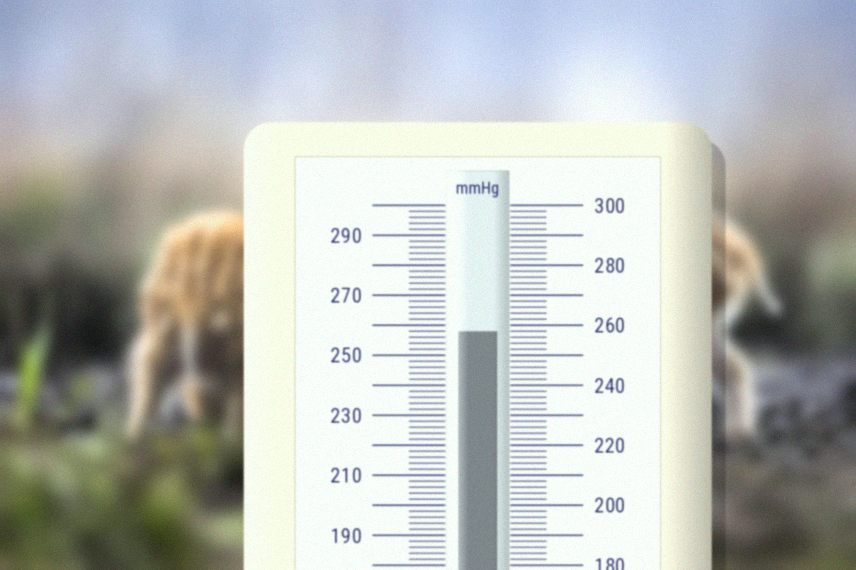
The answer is 258 mmHg
